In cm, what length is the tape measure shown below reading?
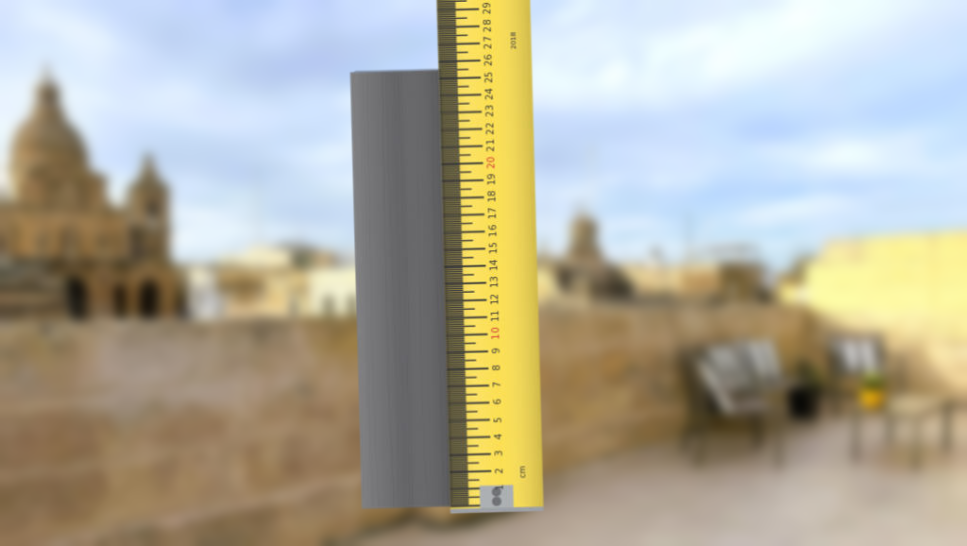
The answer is 25.5 cm
